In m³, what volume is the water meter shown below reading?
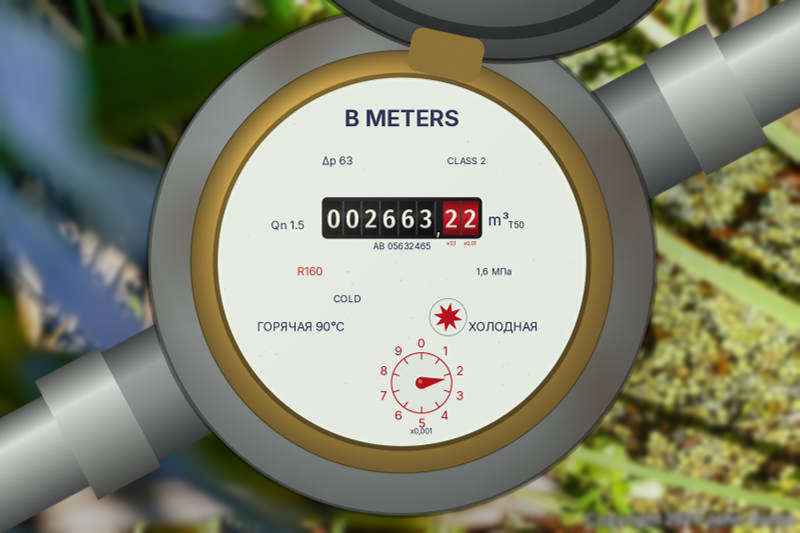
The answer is 2663.222 m³
